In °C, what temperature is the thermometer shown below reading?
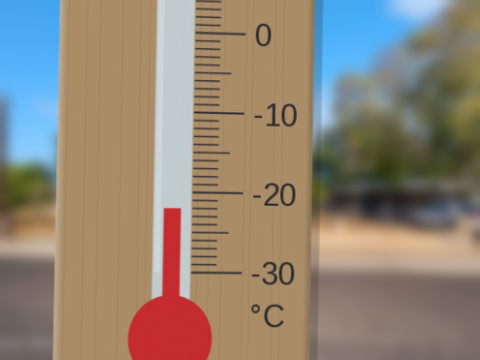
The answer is -22 °C
